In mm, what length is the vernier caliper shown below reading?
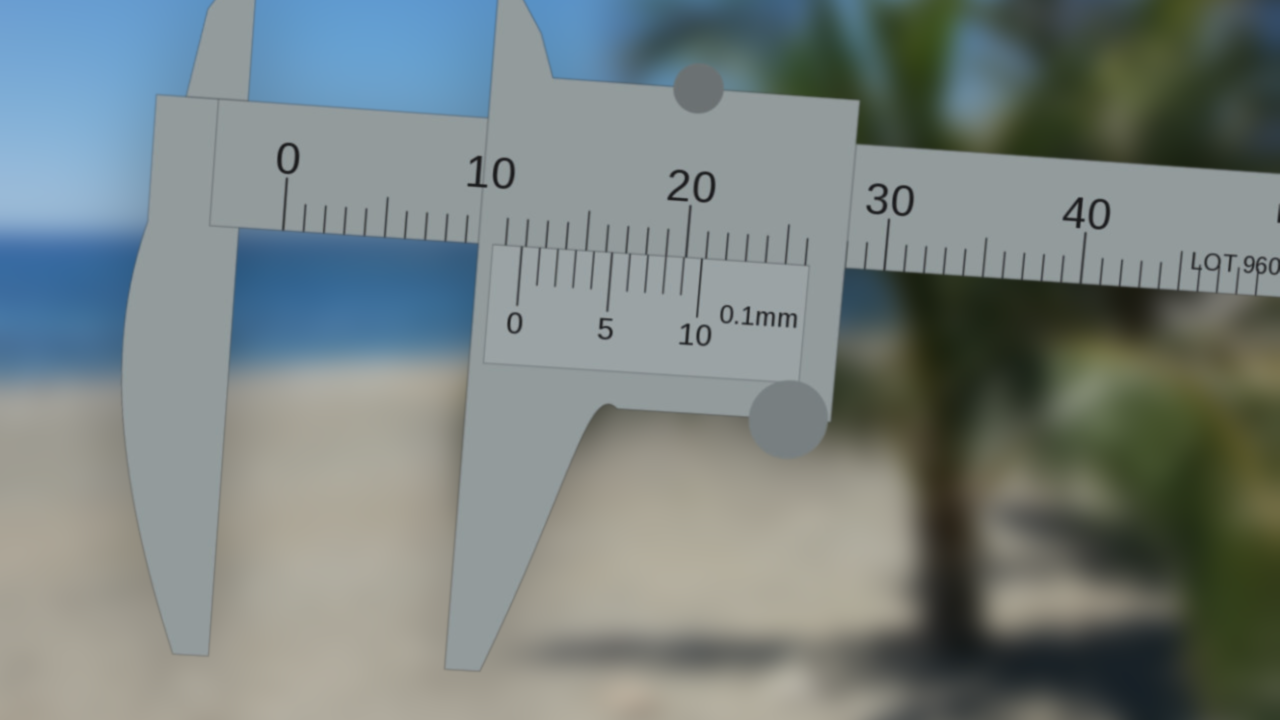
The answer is 11.8 mm
